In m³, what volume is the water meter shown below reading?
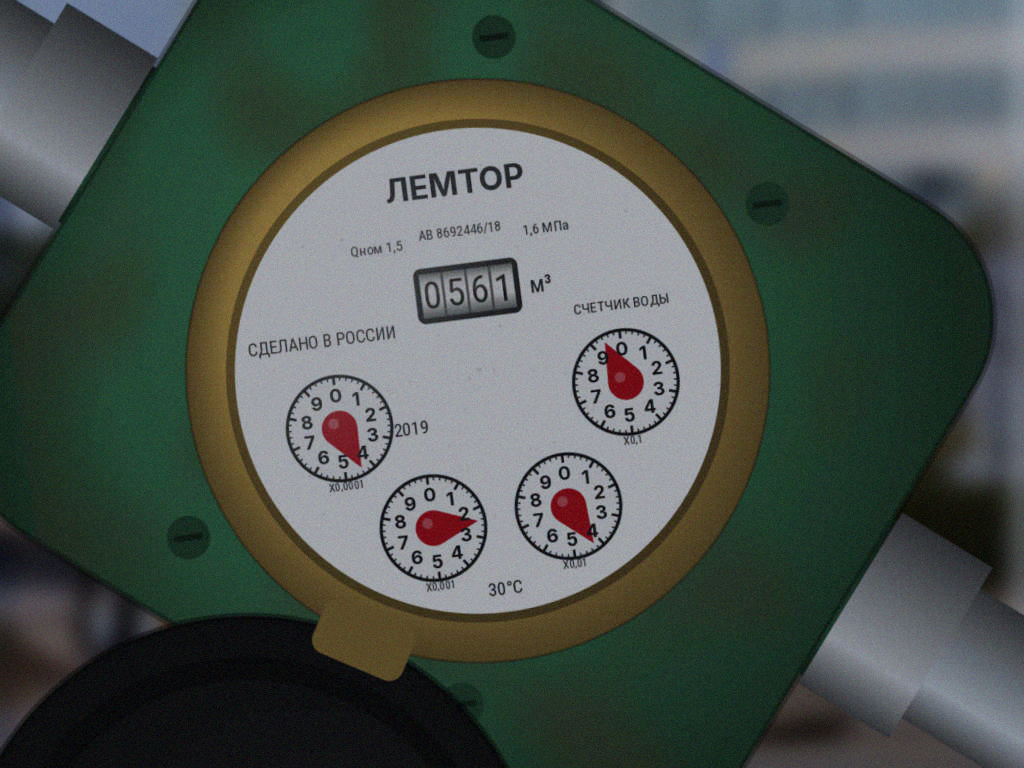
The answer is 560.9424 m³
